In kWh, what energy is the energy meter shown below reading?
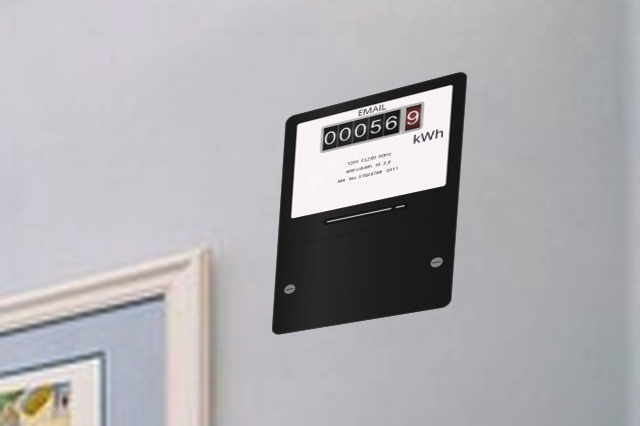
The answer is 56.9 kWh
